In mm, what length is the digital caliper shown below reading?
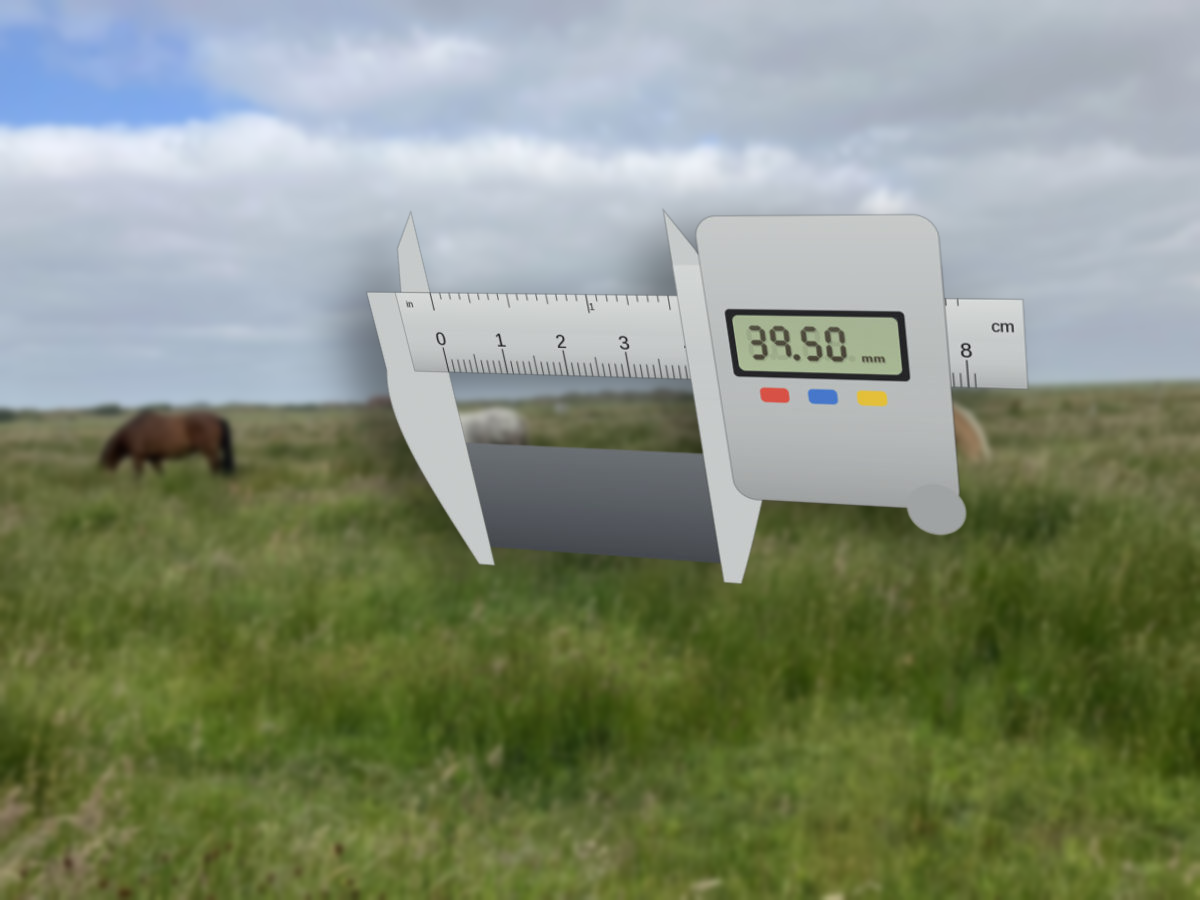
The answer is 39.50 mm
